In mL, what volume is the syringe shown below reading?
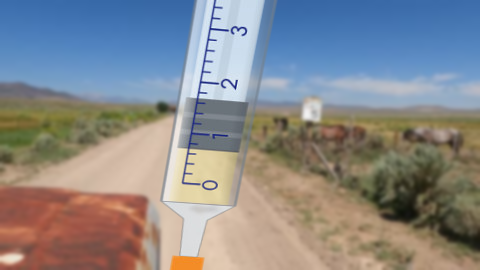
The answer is 0.7 mL
